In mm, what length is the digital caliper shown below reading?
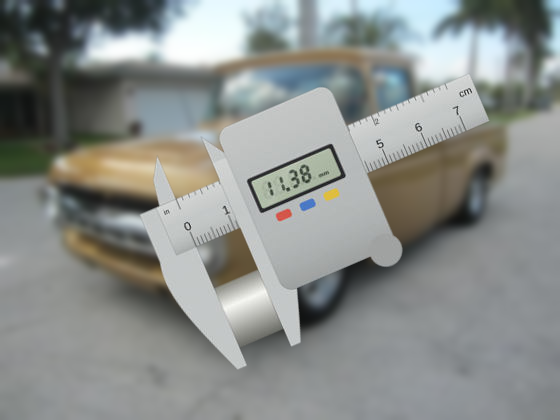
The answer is 11.38 mm
